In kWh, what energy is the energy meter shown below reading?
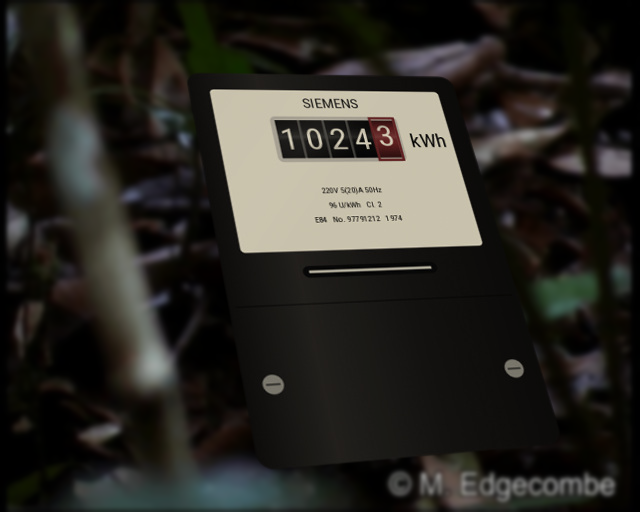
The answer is 1024.3 kWh
